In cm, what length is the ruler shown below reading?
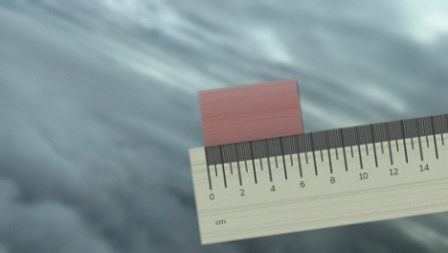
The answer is 6.5 cm
